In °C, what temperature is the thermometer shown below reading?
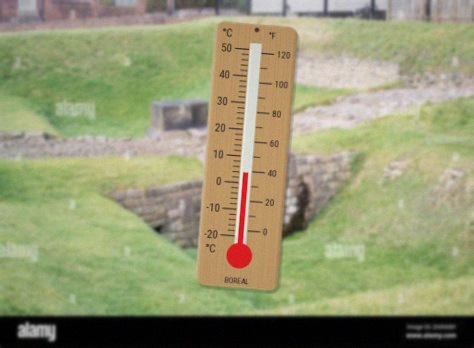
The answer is 4 °C
